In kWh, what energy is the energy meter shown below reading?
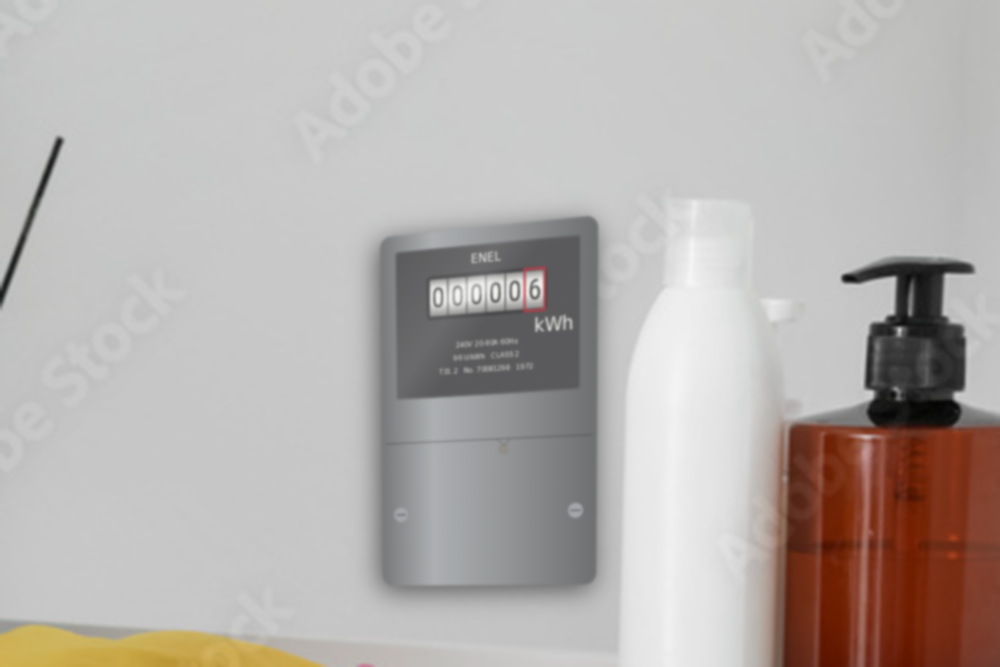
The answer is 0.6 kWh
